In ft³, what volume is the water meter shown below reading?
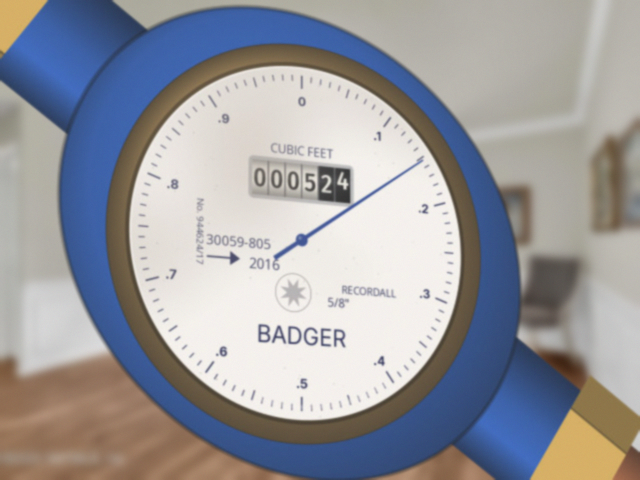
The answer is 524.15 ft³
